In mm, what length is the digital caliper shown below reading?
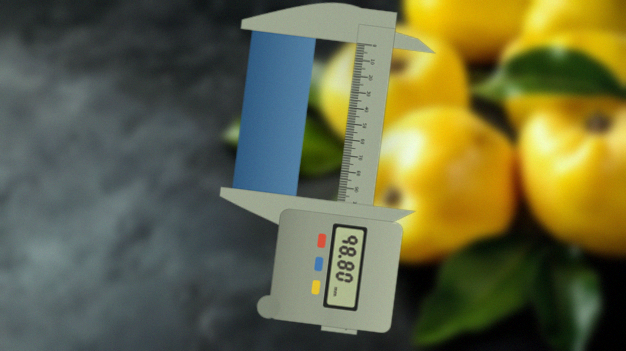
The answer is 98.80 mm
